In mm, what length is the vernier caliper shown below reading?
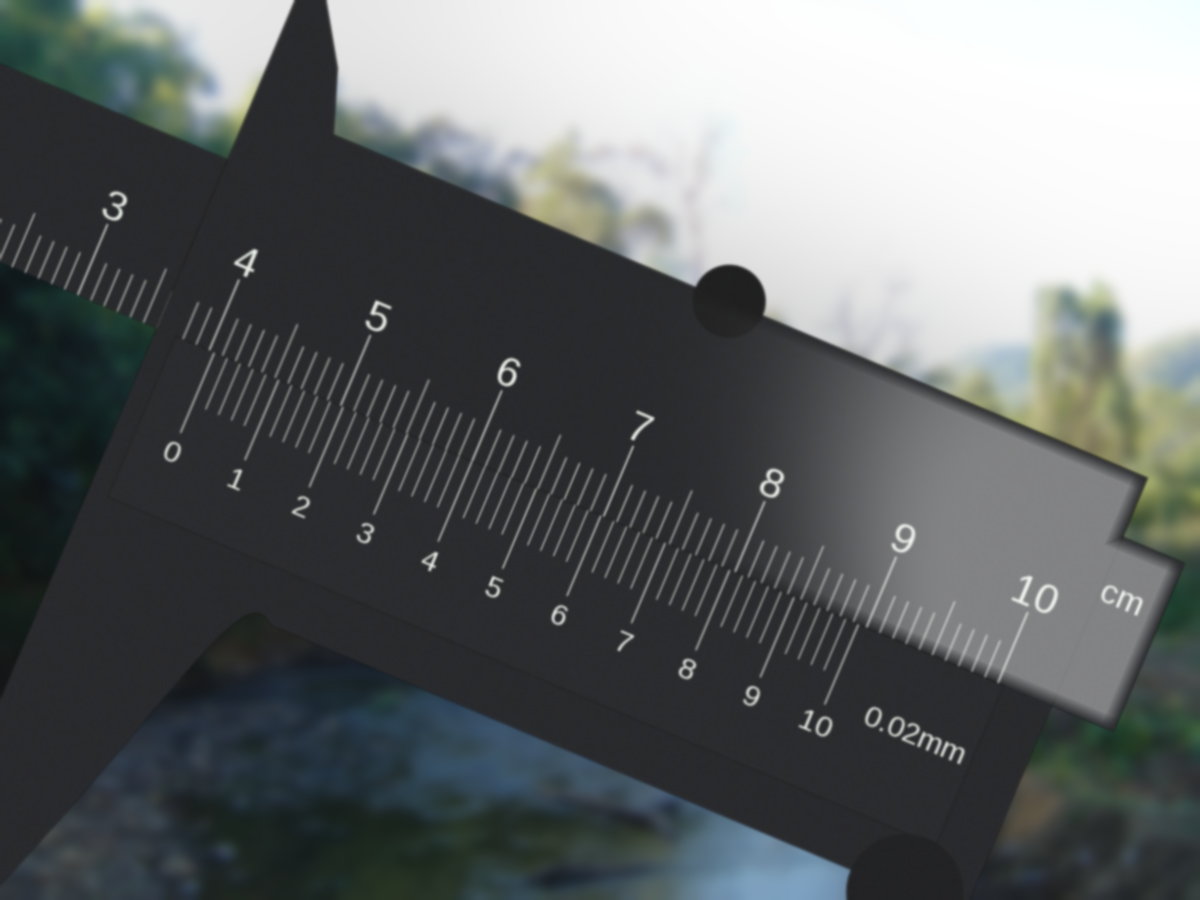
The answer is 40.4 mm
